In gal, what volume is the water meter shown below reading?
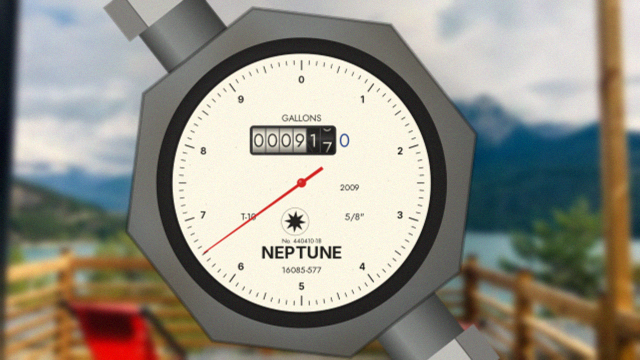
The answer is 9166.5 gal
